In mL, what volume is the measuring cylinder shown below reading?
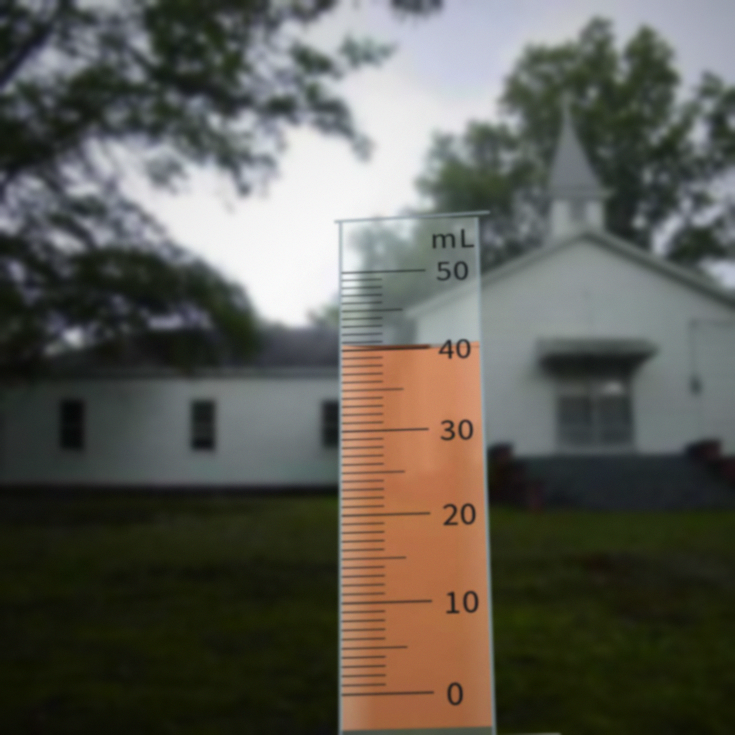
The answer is 40 mL
